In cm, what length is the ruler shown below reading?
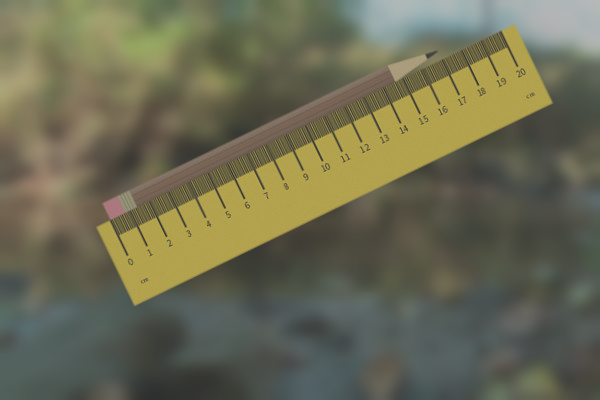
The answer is 17 cm
